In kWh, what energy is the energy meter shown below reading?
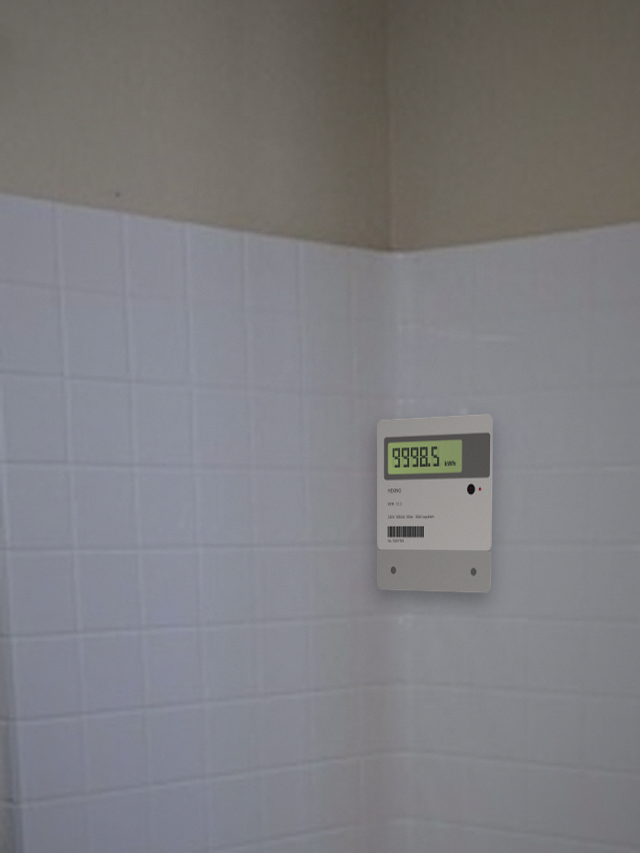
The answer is 9998.5 kWh
